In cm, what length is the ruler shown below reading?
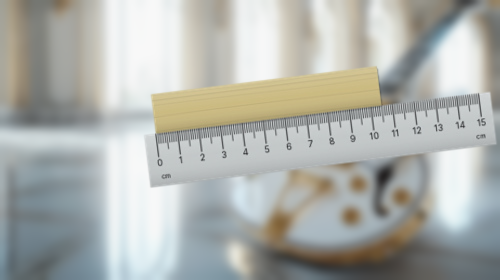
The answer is 10.5 cm
